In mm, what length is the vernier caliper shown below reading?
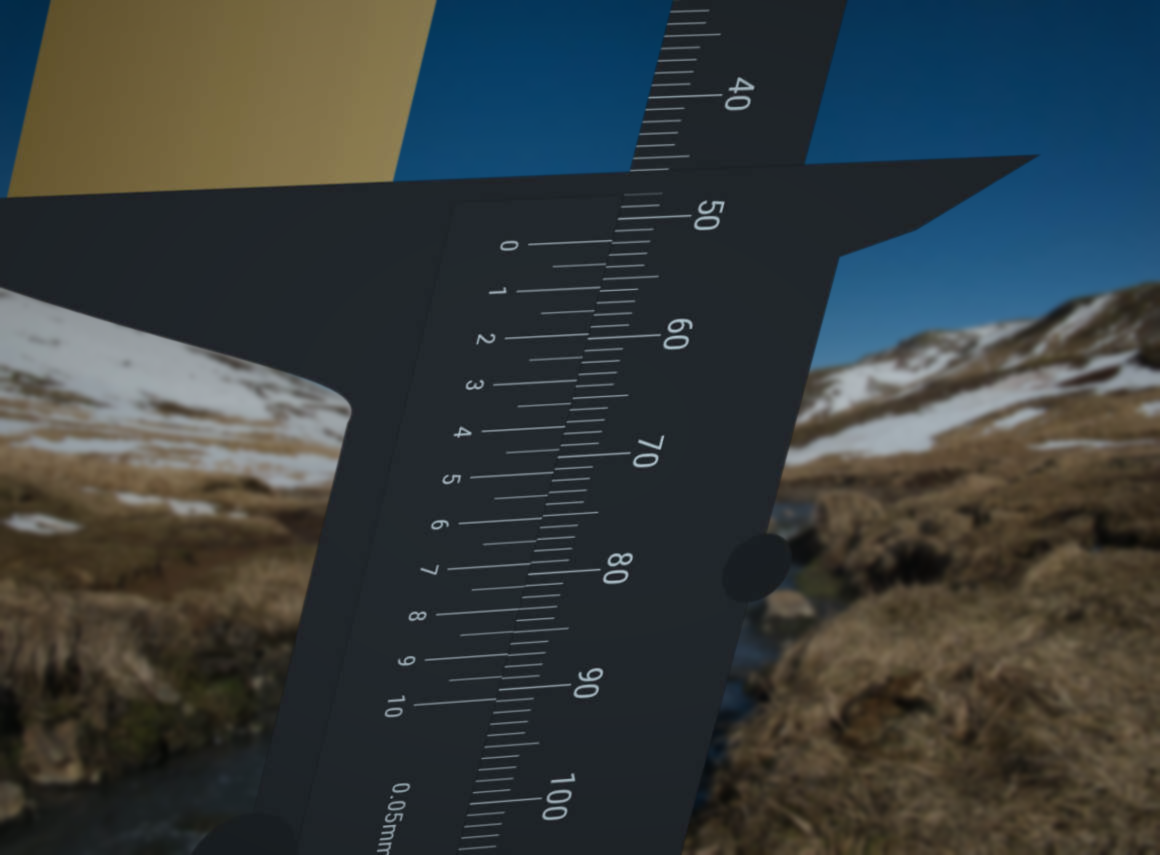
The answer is 51.8 mm
